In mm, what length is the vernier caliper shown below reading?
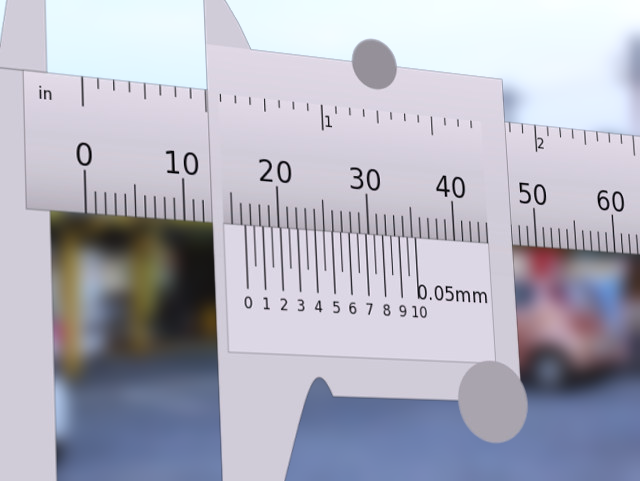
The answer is 16.4 mm
